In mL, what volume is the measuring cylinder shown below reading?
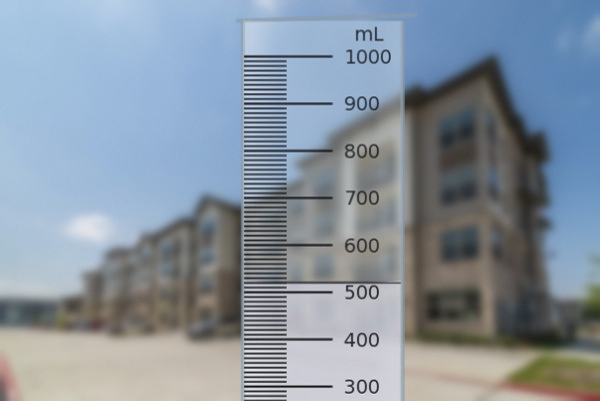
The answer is 520 mL
